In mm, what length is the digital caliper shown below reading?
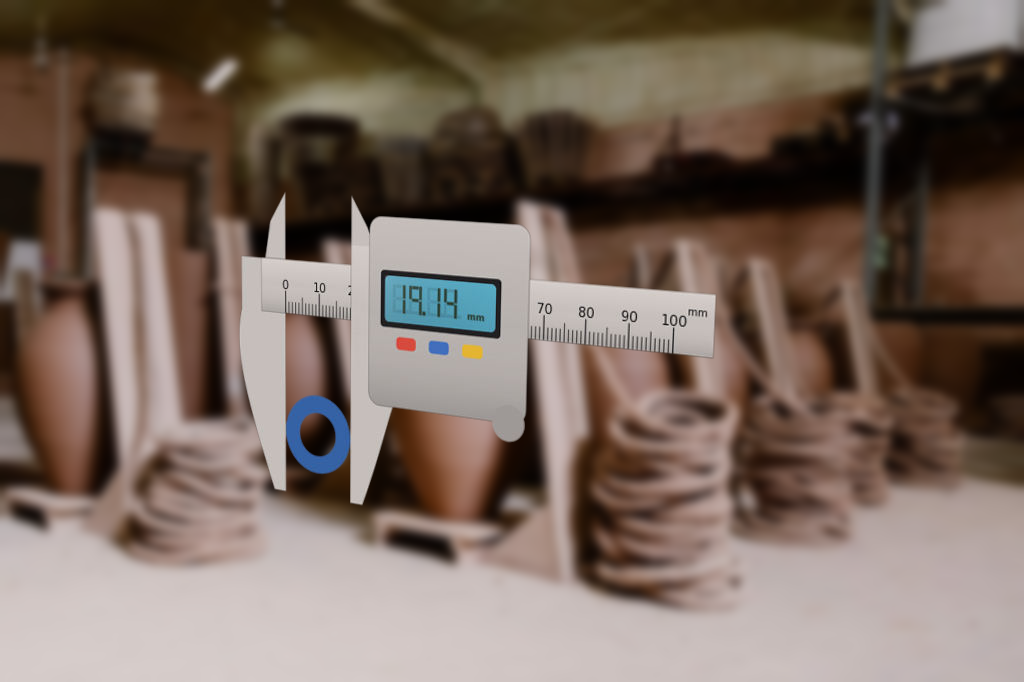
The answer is 19.14 mm
